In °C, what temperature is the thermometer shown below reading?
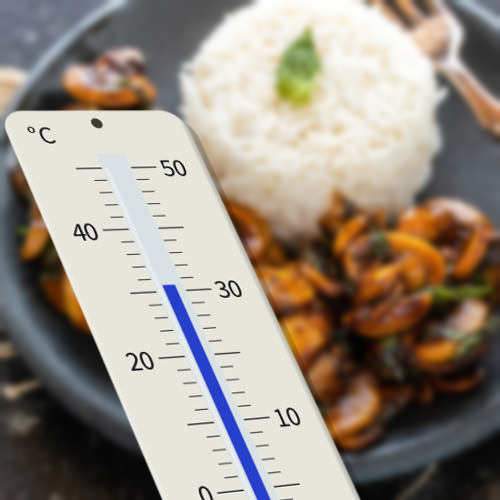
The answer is 31 °C
